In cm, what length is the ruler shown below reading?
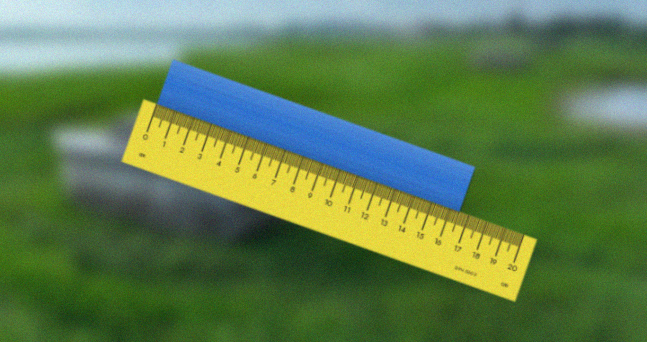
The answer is 16.5 cm
